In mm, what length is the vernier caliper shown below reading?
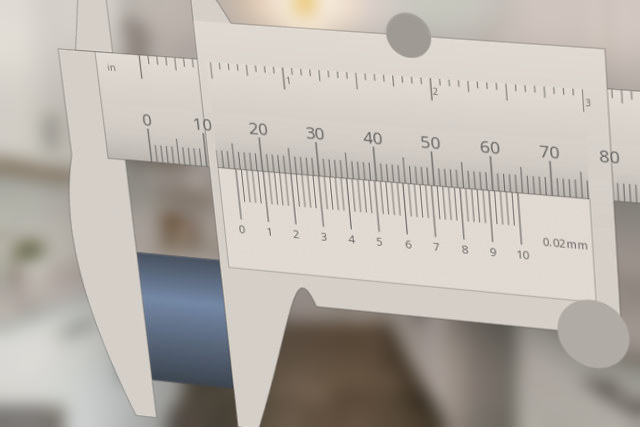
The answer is 15.2 mm
